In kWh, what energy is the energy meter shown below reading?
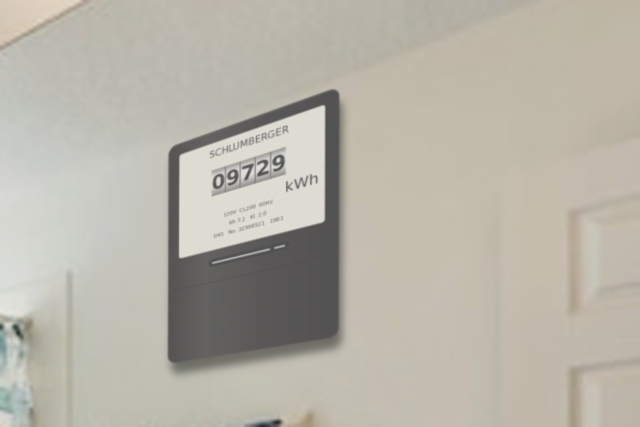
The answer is 9729 kWh
